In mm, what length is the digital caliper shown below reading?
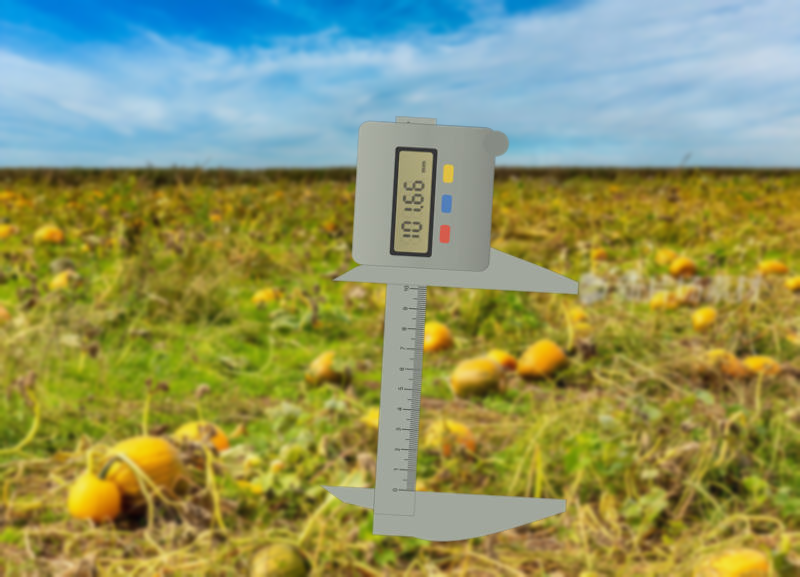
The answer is 101.66 mm
